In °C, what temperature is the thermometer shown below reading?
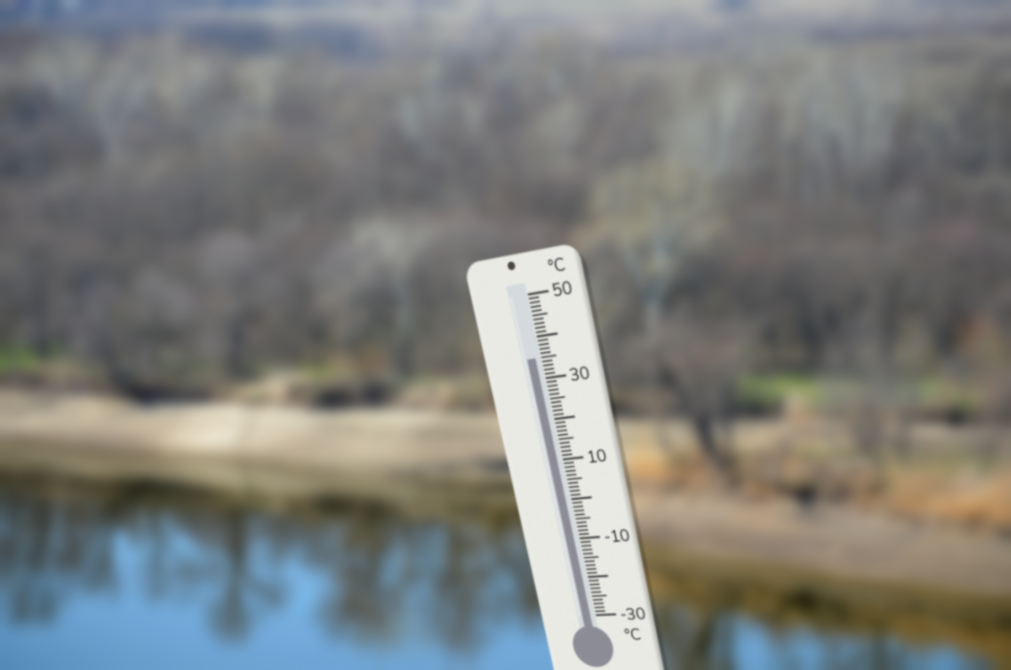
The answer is 35 °C
